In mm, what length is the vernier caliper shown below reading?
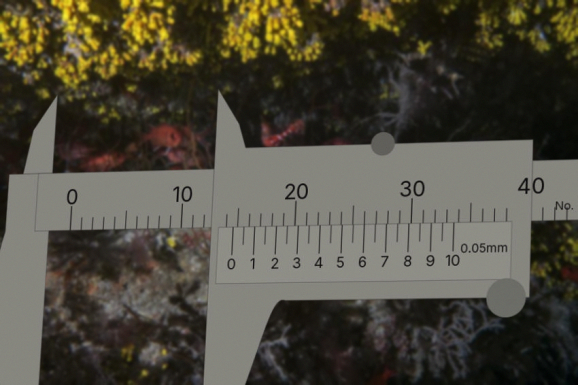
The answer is 14.6 mm
